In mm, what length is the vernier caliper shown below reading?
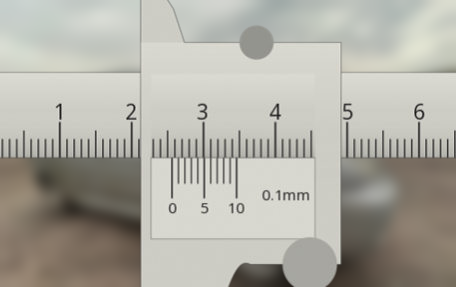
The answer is 25.6 mm
